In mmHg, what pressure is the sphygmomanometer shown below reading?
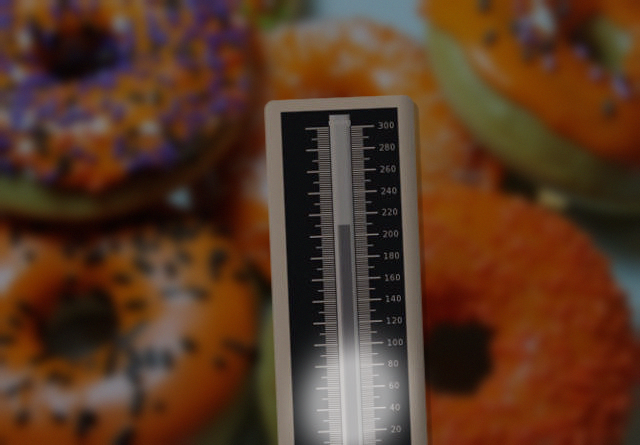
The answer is 210 mmHg
